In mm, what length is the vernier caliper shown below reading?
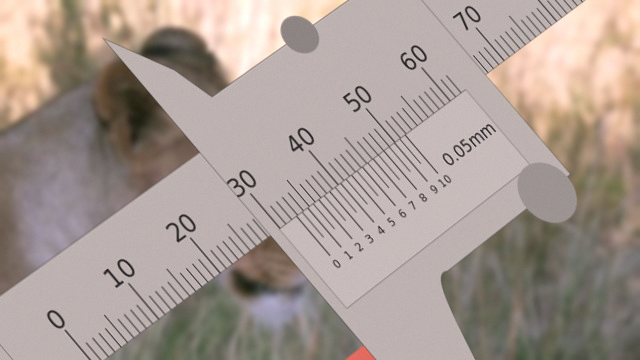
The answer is 32.8 mm
